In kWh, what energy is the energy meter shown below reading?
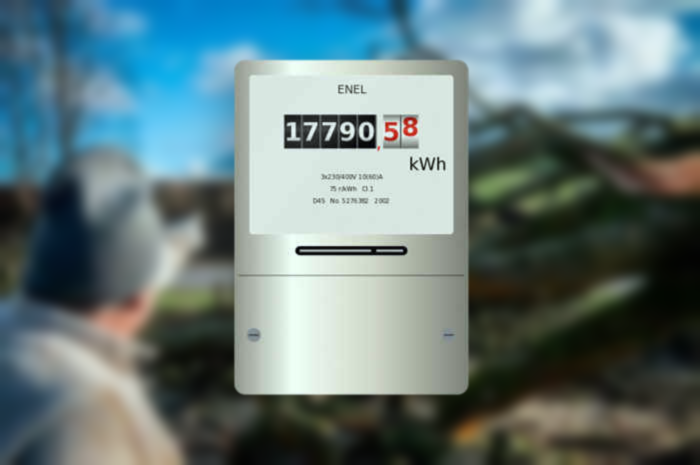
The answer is 17790.58 kWh
